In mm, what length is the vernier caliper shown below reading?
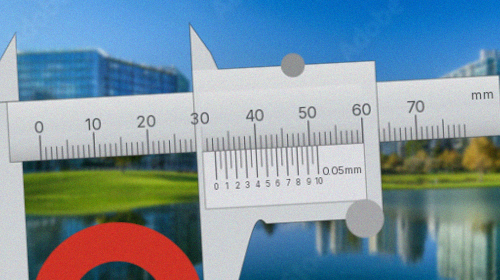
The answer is 32.4 mm
